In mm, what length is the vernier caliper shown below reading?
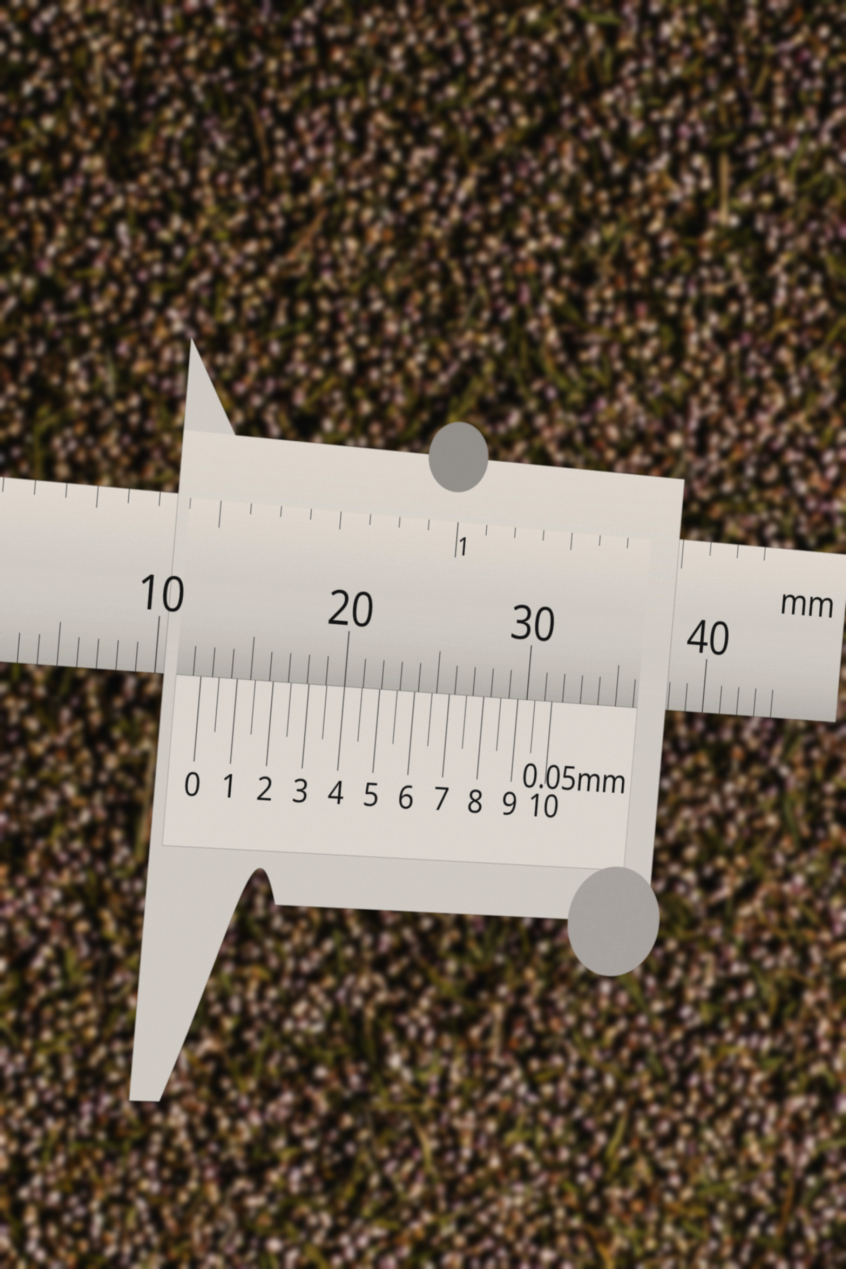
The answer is 12.4 mm
